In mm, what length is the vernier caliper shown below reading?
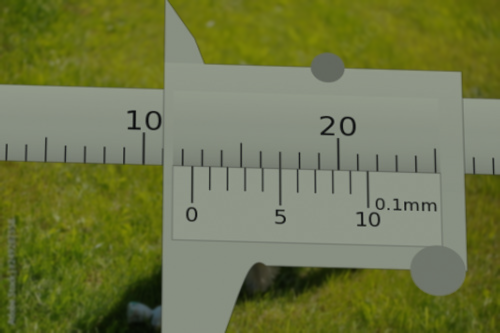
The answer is 12.5 mm
